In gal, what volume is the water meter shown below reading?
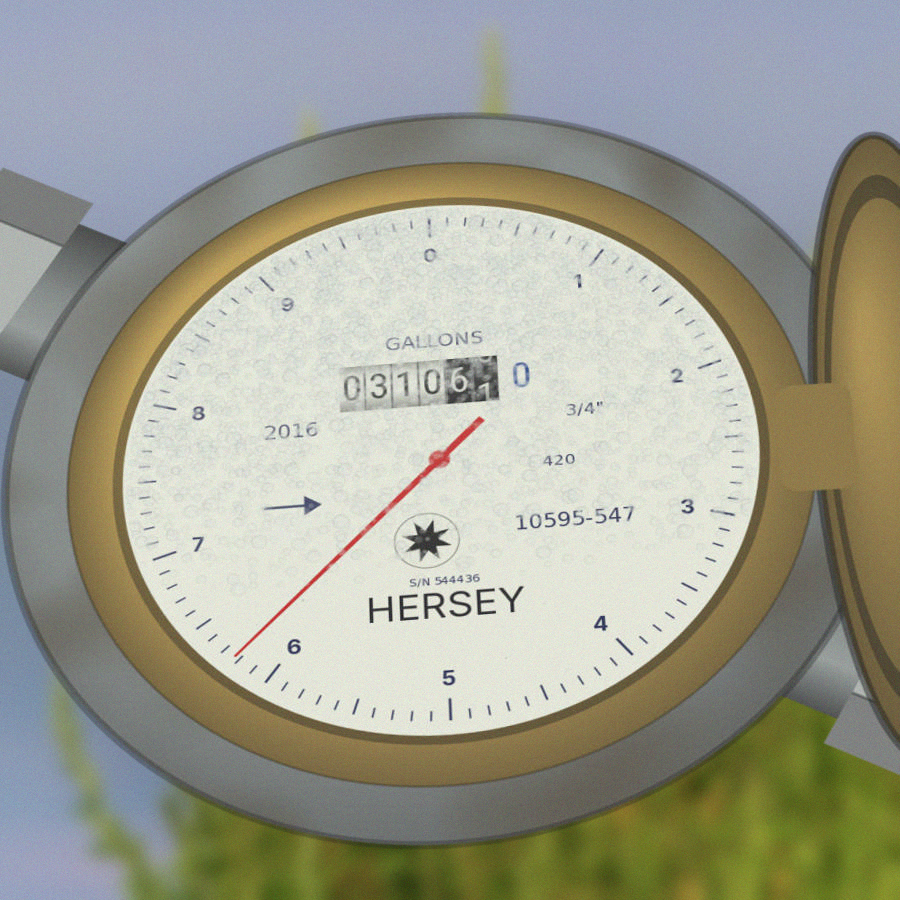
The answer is 310606.2 gal
